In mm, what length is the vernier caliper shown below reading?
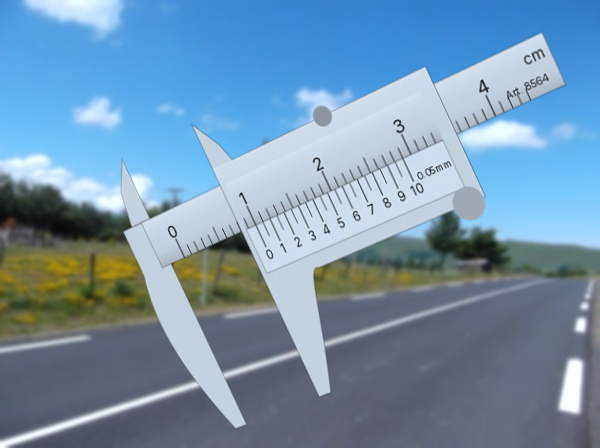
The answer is 10.0 mm
